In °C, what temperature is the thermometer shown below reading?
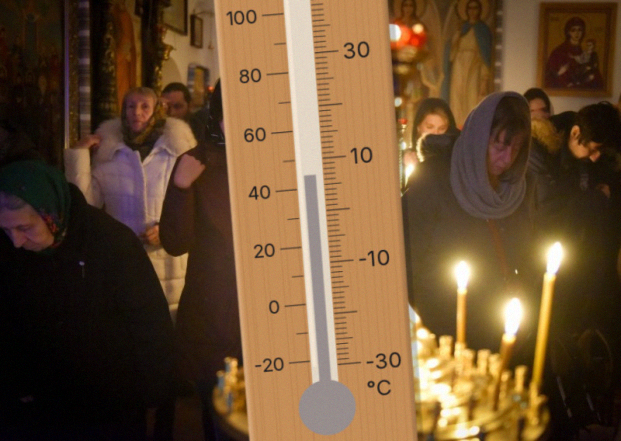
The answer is 7 °C
